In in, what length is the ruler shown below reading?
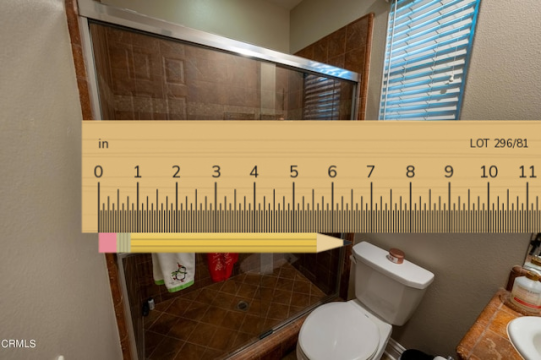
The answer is 6.5 in
